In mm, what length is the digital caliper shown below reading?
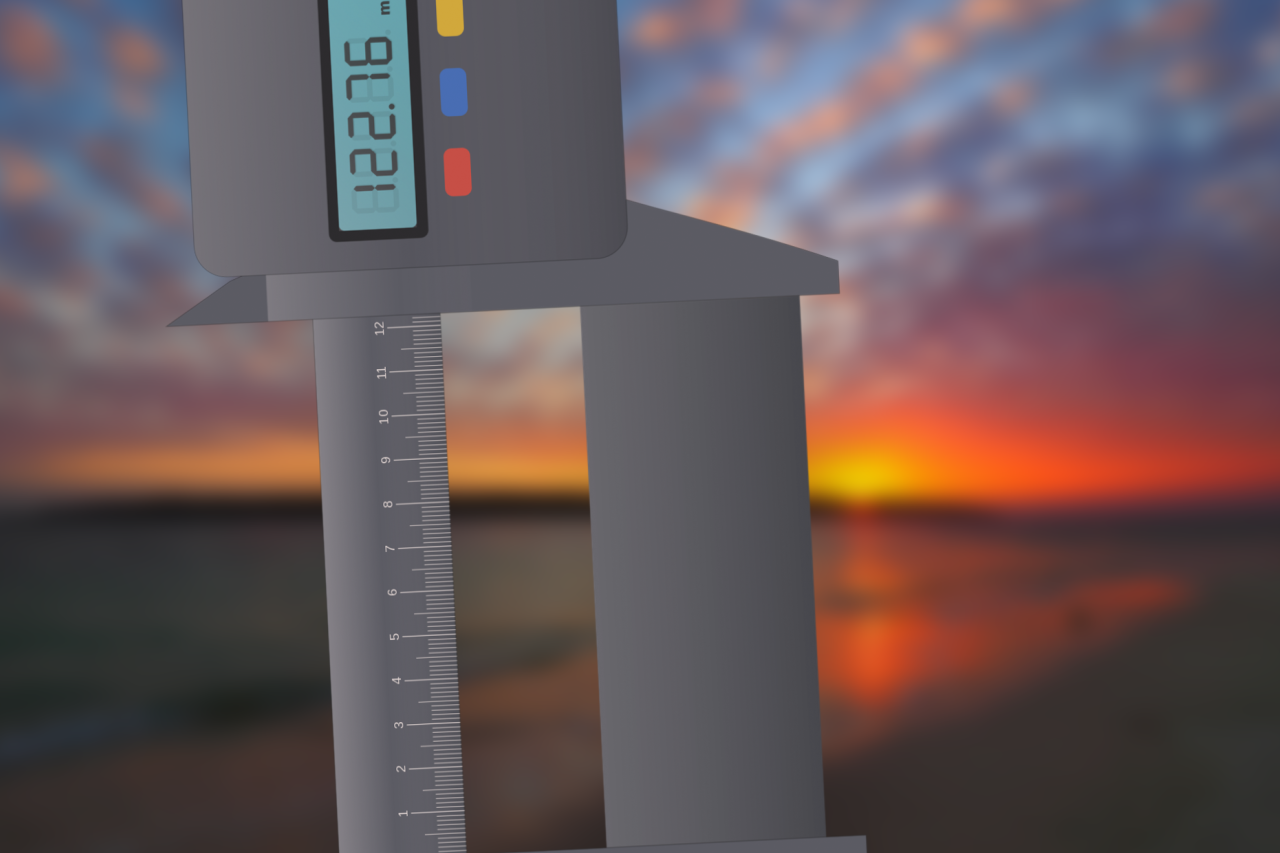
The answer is 122.76 mm
